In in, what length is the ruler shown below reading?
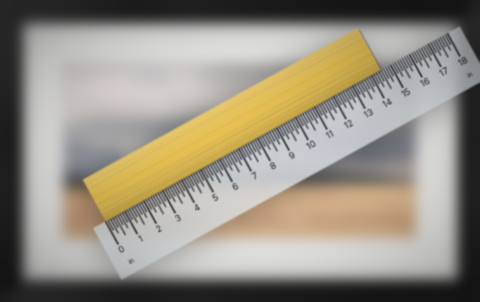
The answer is 14.5 in
